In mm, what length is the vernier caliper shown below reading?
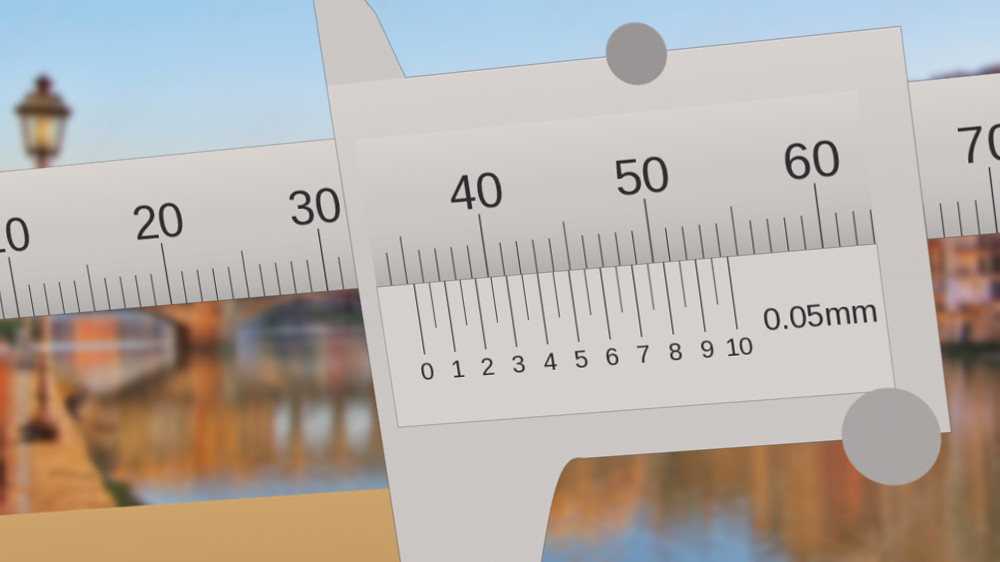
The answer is 35.4 mm
